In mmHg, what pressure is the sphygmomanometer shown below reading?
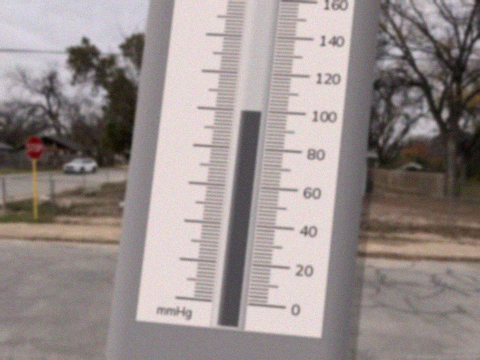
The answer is 100 mmHg
